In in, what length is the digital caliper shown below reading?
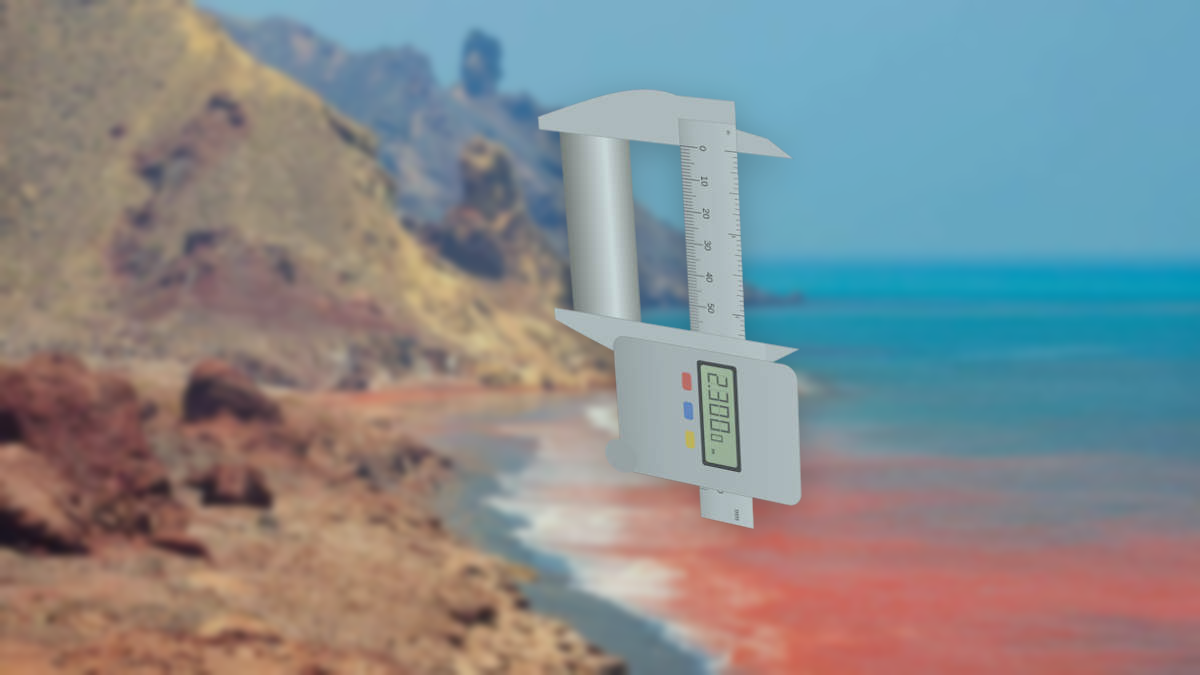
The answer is 2.3000 in
